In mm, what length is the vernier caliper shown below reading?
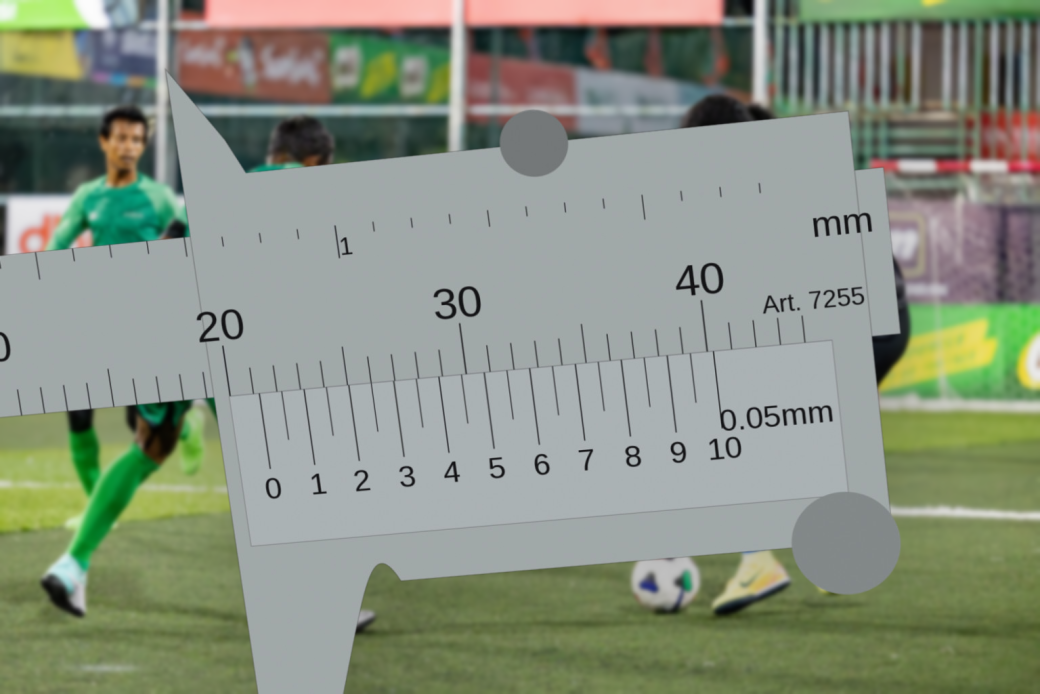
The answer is 21.25 mm
